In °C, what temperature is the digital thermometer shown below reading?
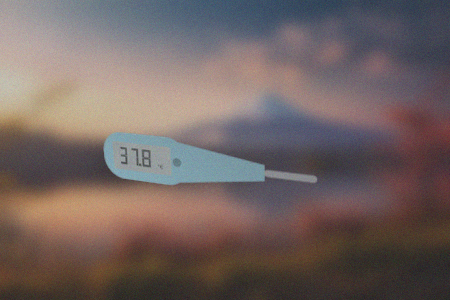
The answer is 37.8 °C
